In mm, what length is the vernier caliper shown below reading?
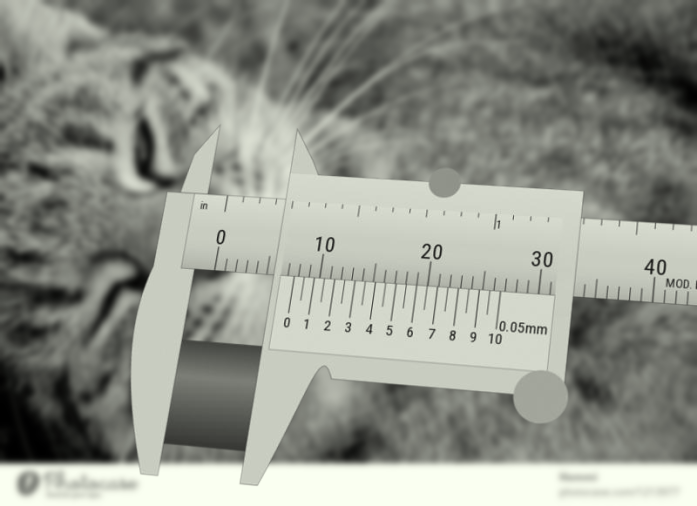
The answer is 7.6 mm
